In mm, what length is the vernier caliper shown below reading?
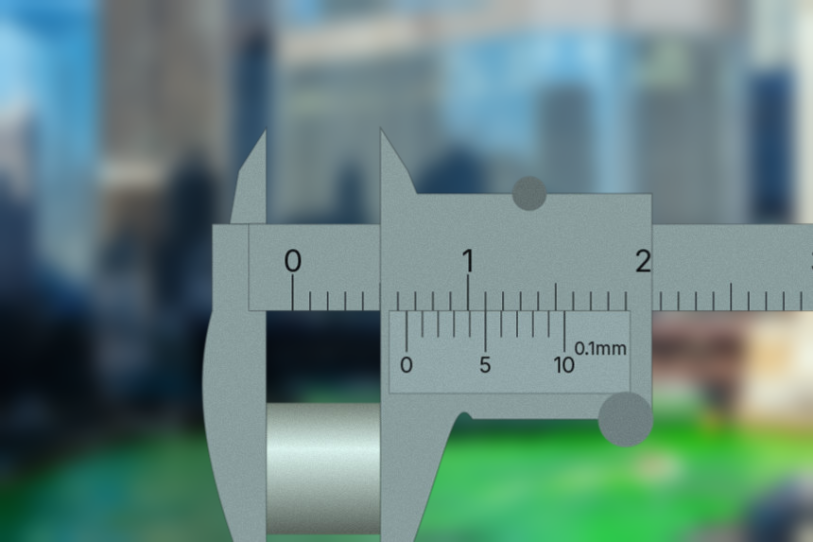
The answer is 6.5 mm
